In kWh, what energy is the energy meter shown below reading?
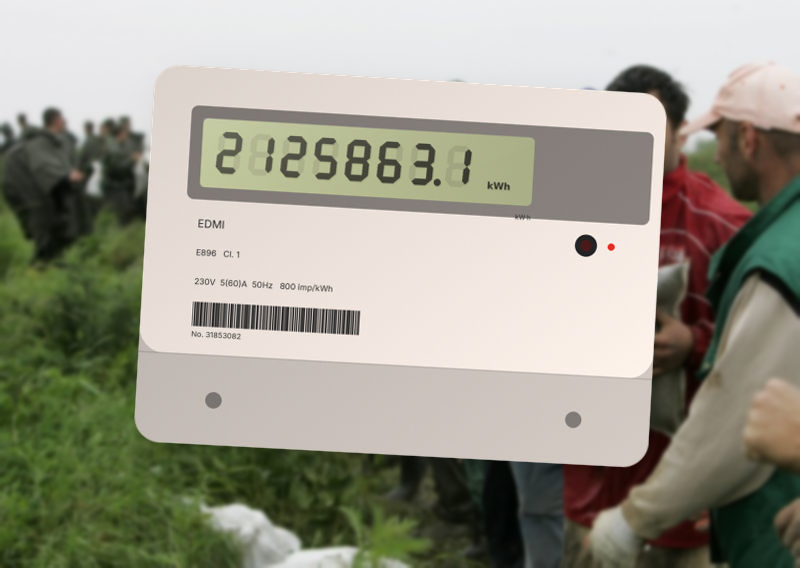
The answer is 2125863.1 kWh
